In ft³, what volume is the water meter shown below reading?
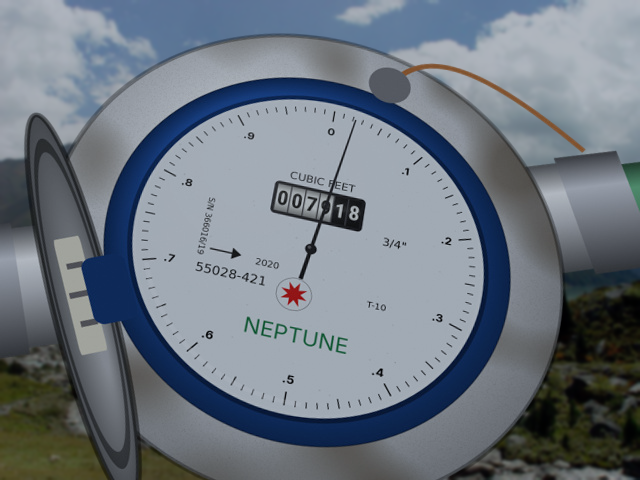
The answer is 7918.02 ft³
